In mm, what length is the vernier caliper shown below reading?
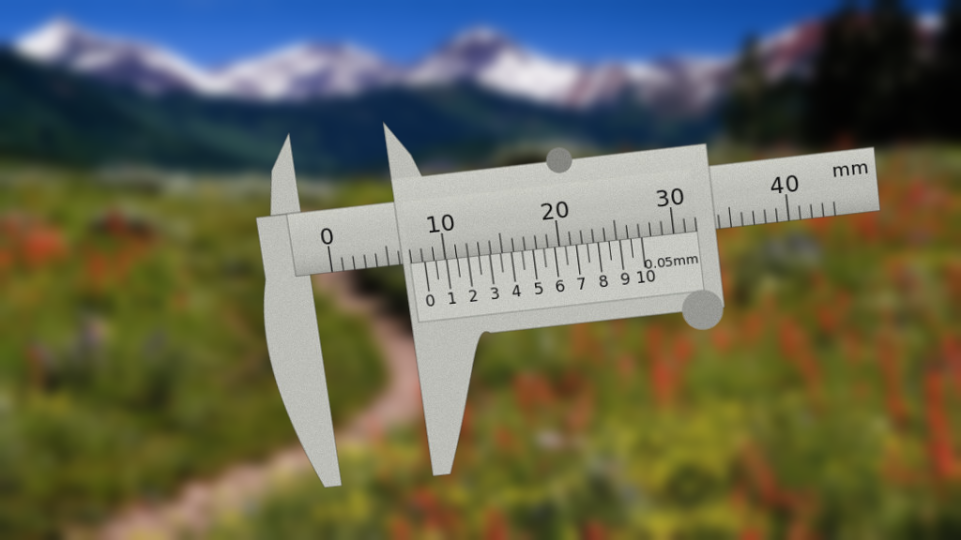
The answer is 8.2 mm
